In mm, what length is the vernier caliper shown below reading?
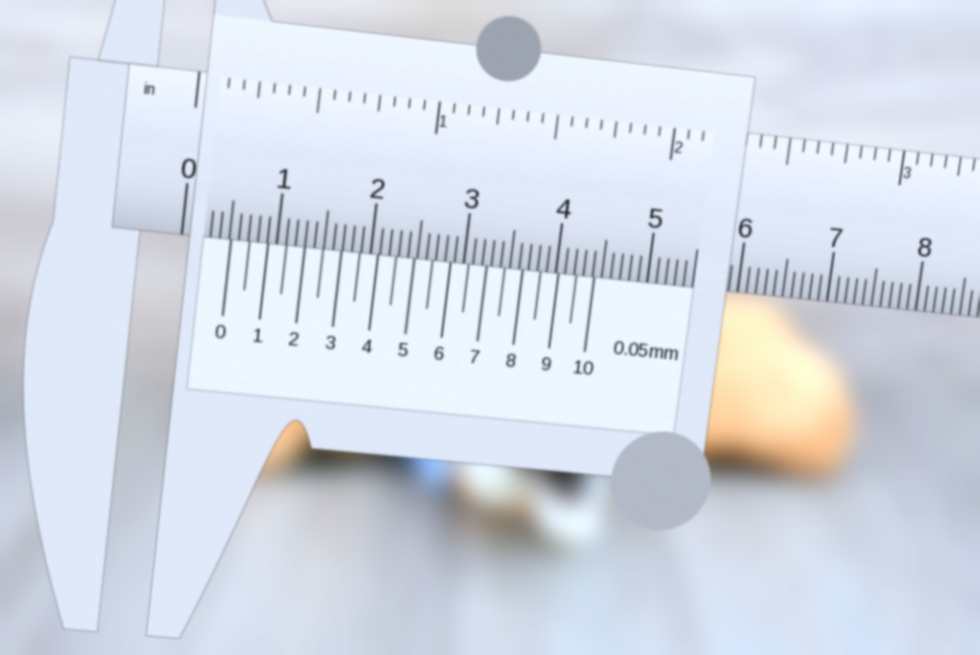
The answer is 5.2 mm
